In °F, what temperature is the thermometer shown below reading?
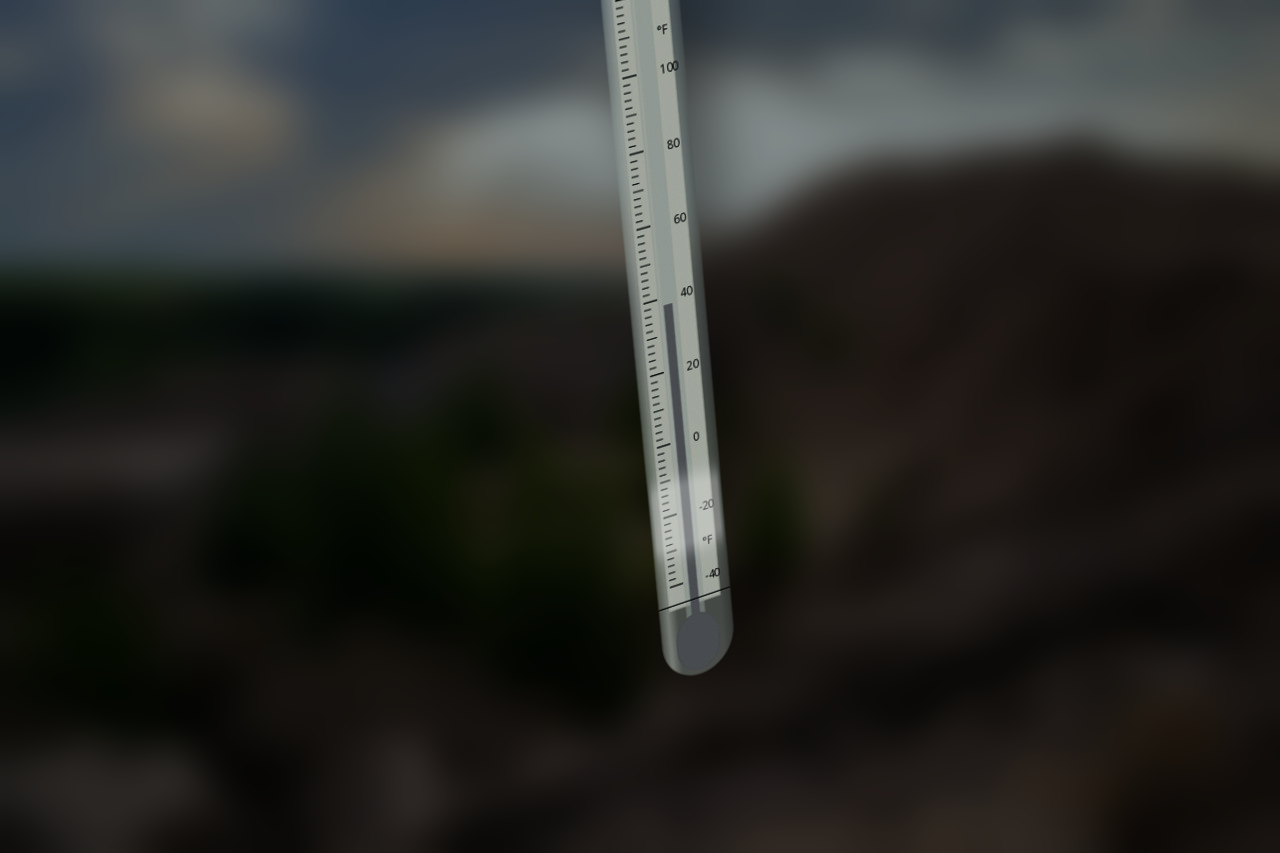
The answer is 38 °F
